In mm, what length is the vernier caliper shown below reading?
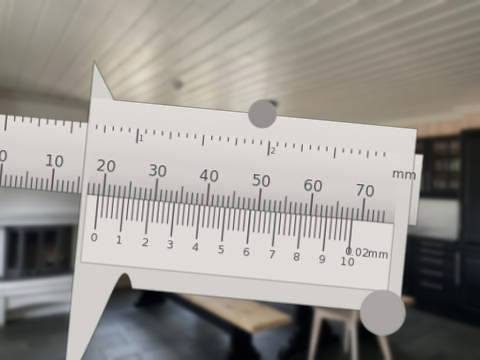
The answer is 19.0 mm
